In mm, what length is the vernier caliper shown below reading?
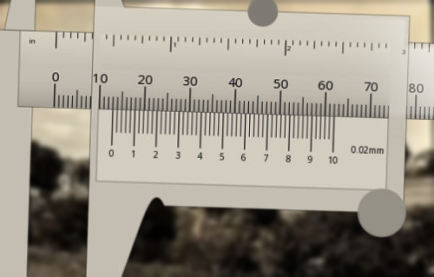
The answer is 13.0 mm
